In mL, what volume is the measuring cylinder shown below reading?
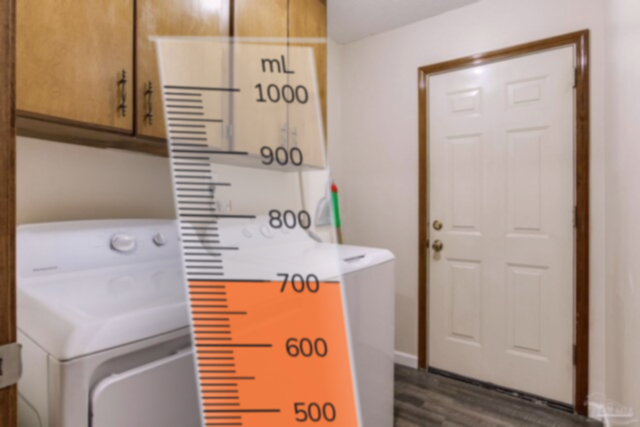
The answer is 700 mL
